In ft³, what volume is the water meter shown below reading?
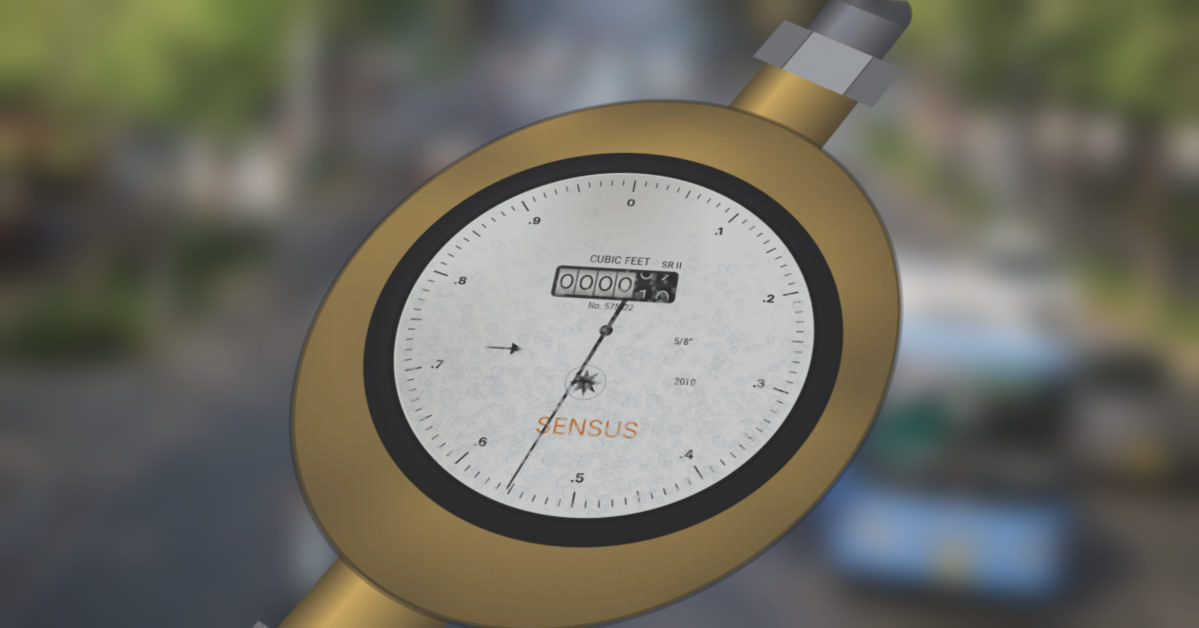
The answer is 9.55 ft³
